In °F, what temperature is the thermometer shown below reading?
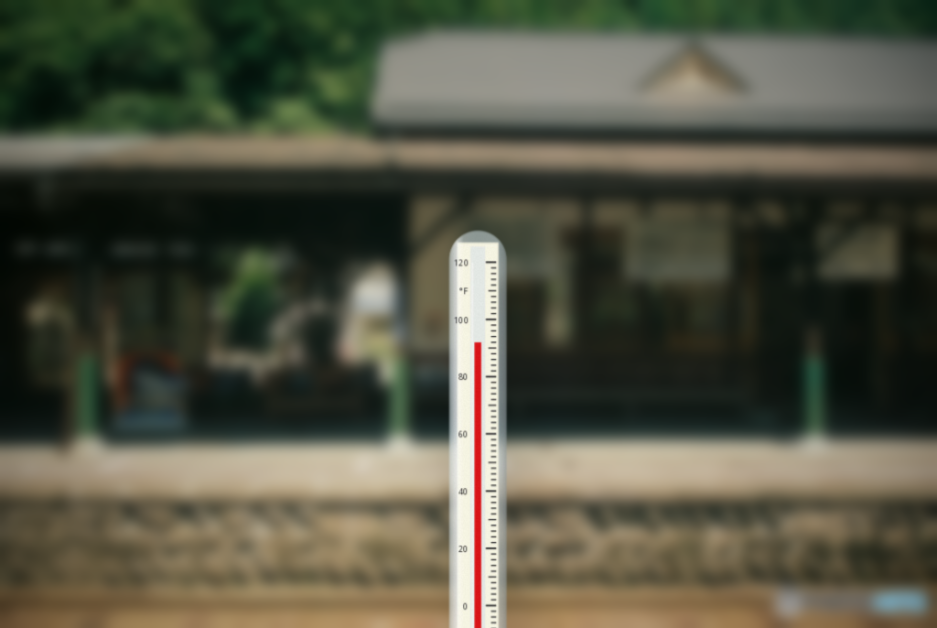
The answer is 92 °F
